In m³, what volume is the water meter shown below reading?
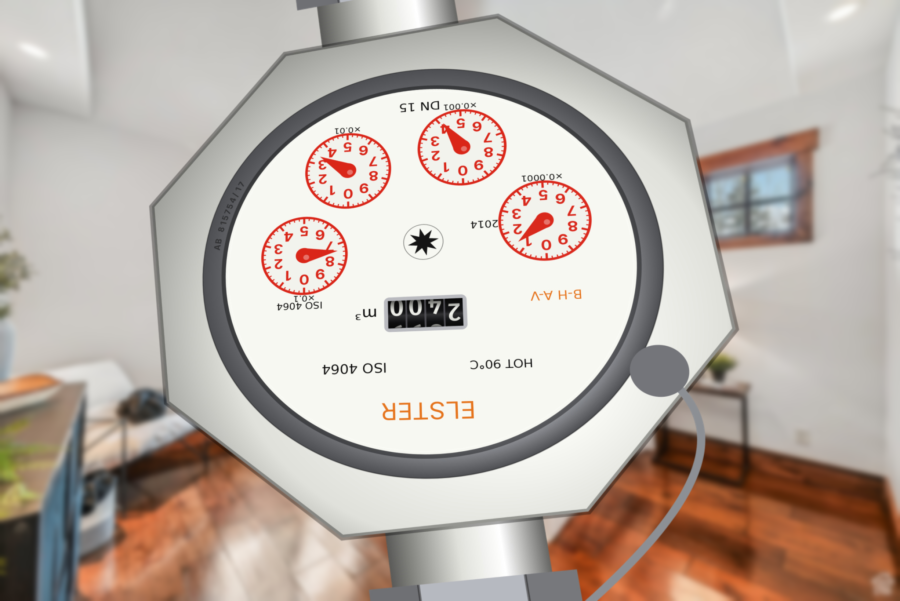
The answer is 2399.7341 m³
